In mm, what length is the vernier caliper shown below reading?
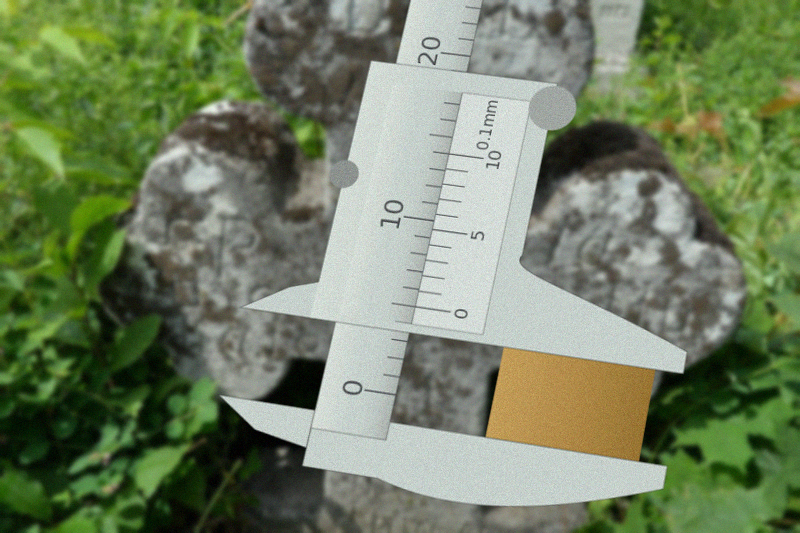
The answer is 5.0 mm
